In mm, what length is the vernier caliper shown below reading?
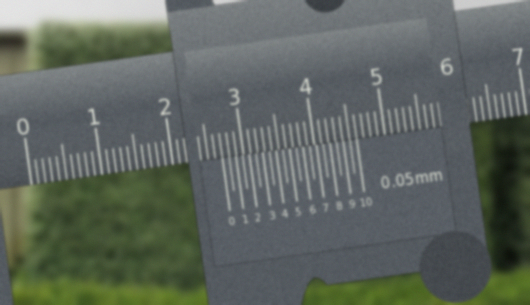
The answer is 27.0 mm
